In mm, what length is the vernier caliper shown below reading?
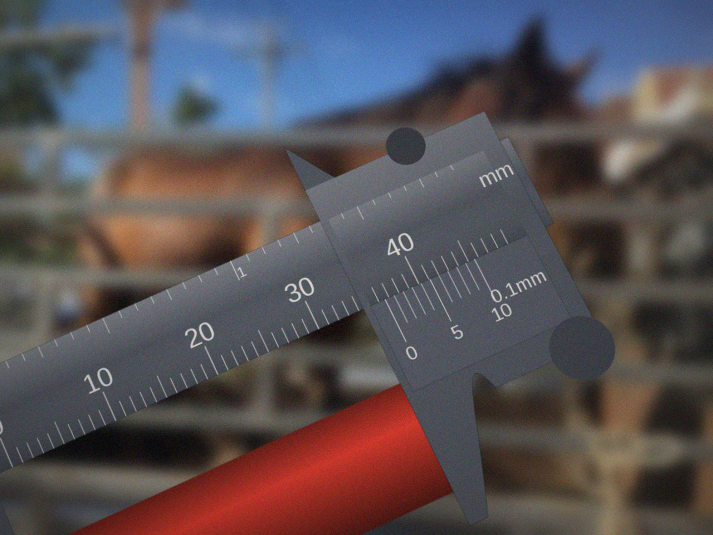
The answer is 36.6 mm
